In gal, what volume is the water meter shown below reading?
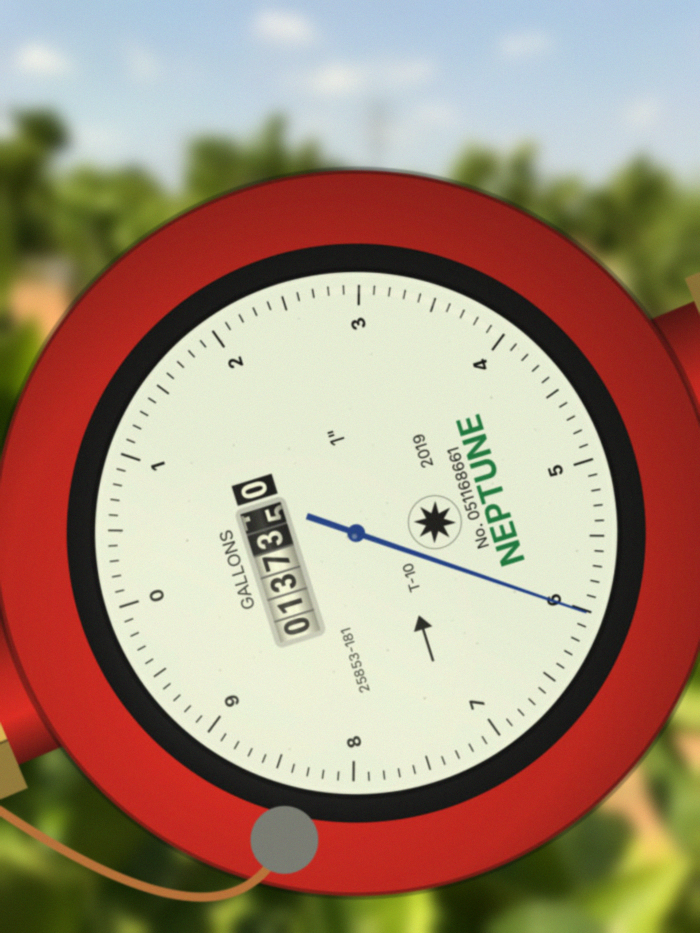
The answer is 137346.0 gal
